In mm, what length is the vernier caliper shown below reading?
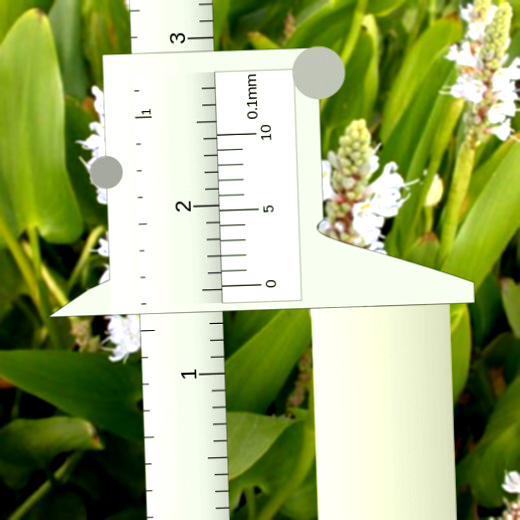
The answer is 15.2 mm
